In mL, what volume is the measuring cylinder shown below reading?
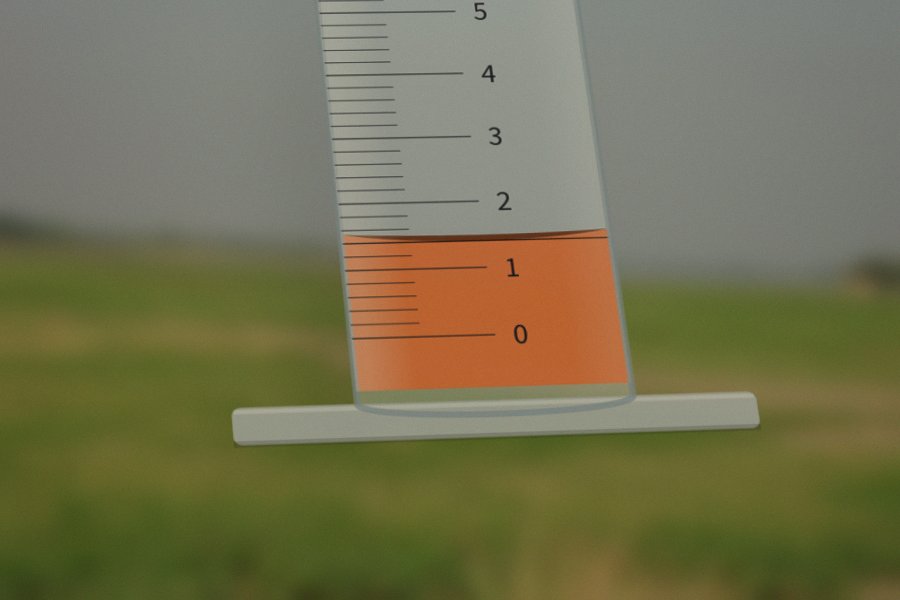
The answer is 1.4 mL
